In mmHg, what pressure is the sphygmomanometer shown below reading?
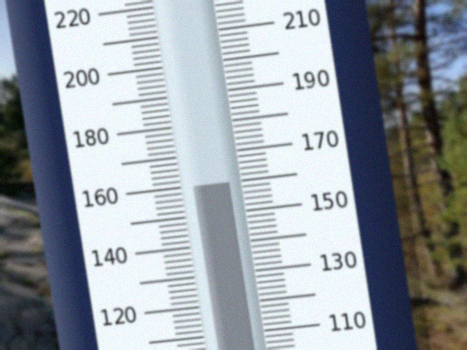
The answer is 160 mmHg
